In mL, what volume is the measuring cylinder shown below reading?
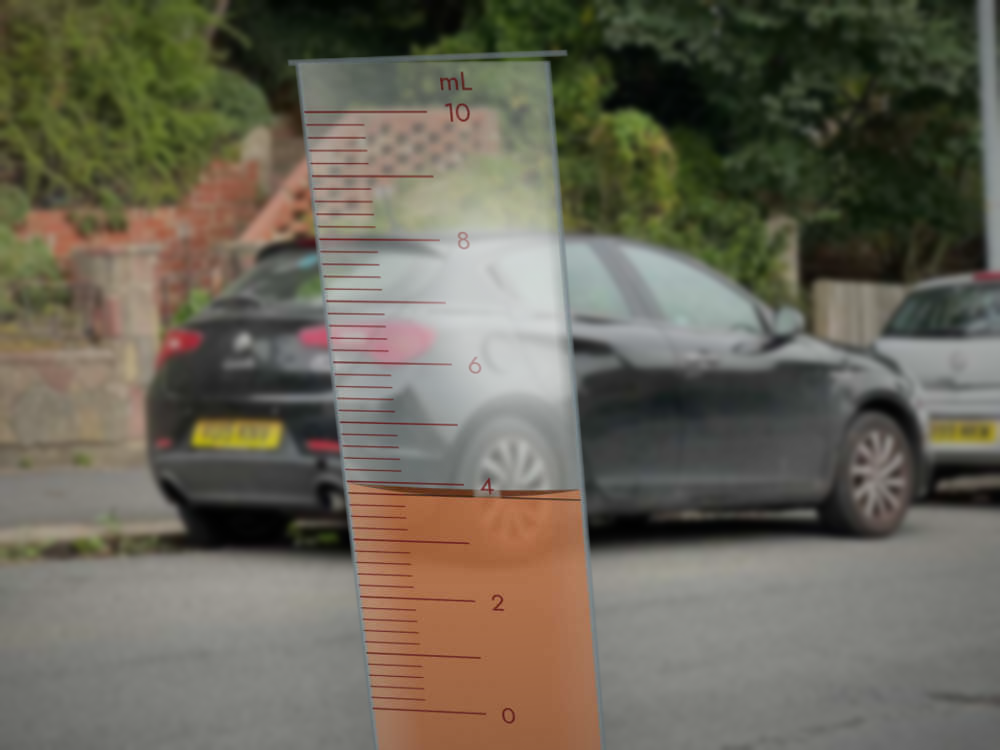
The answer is 3.8 mL
